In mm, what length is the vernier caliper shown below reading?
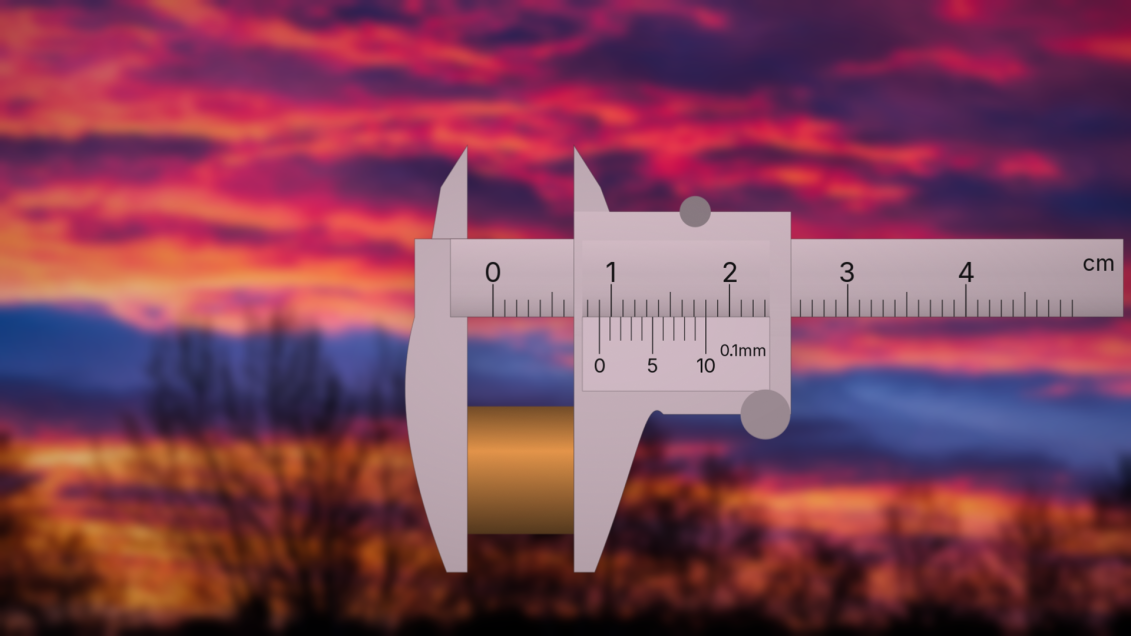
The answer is 9.0 mm
